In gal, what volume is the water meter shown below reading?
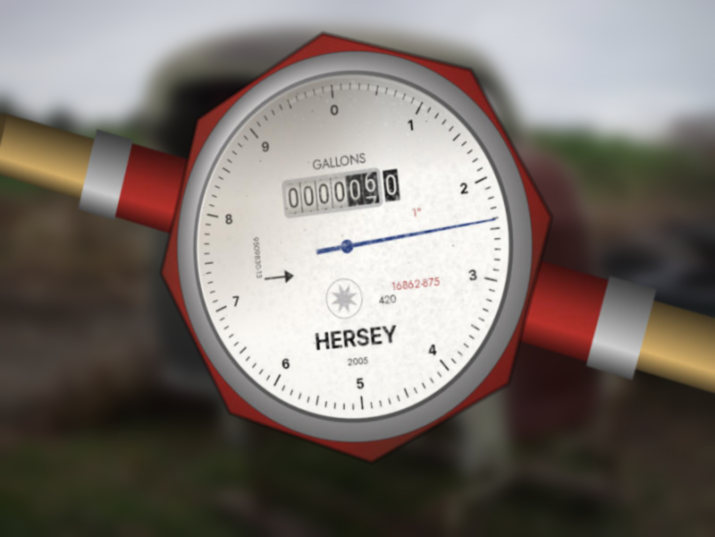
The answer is 62.4 gal
